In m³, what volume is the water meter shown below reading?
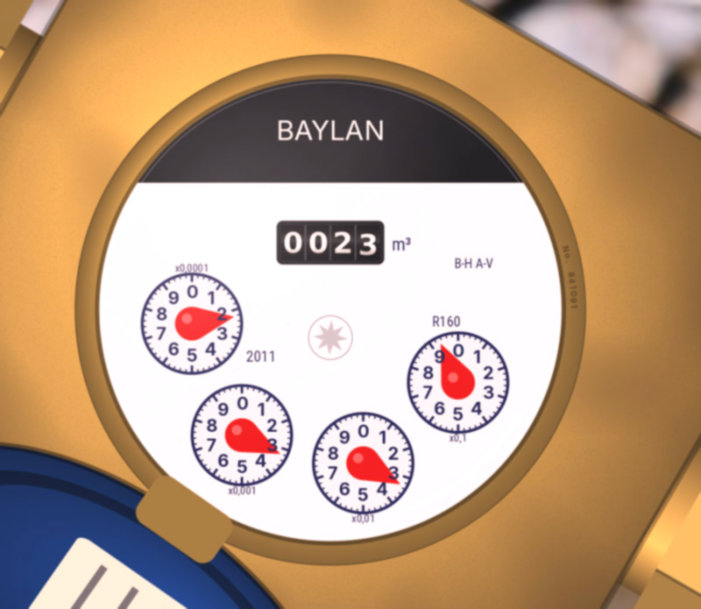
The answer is 22.9332 m³
